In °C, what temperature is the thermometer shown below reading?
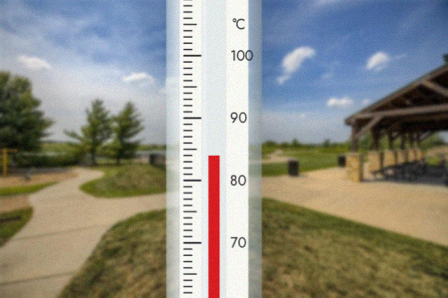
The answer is 84 °C
